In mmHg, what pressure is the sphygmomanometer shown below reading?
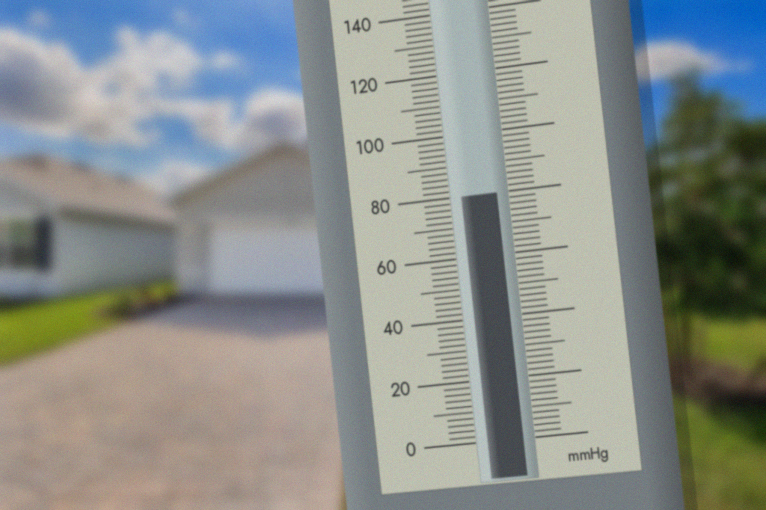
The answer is 80 mmHg
